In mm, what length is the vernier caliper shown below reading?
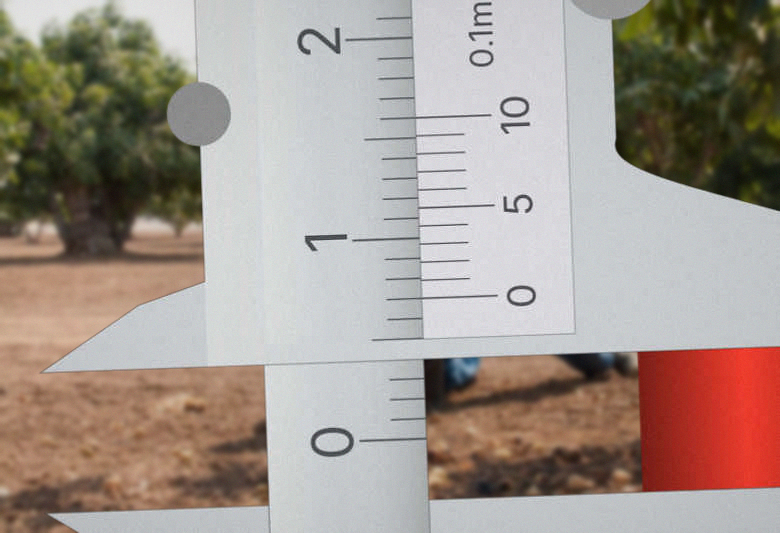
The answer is 7.0 mm
